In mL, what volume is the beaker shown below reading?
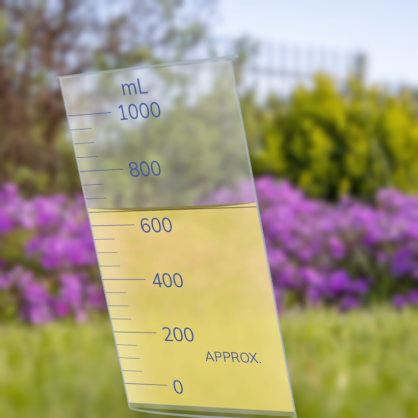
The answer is 650 mL
